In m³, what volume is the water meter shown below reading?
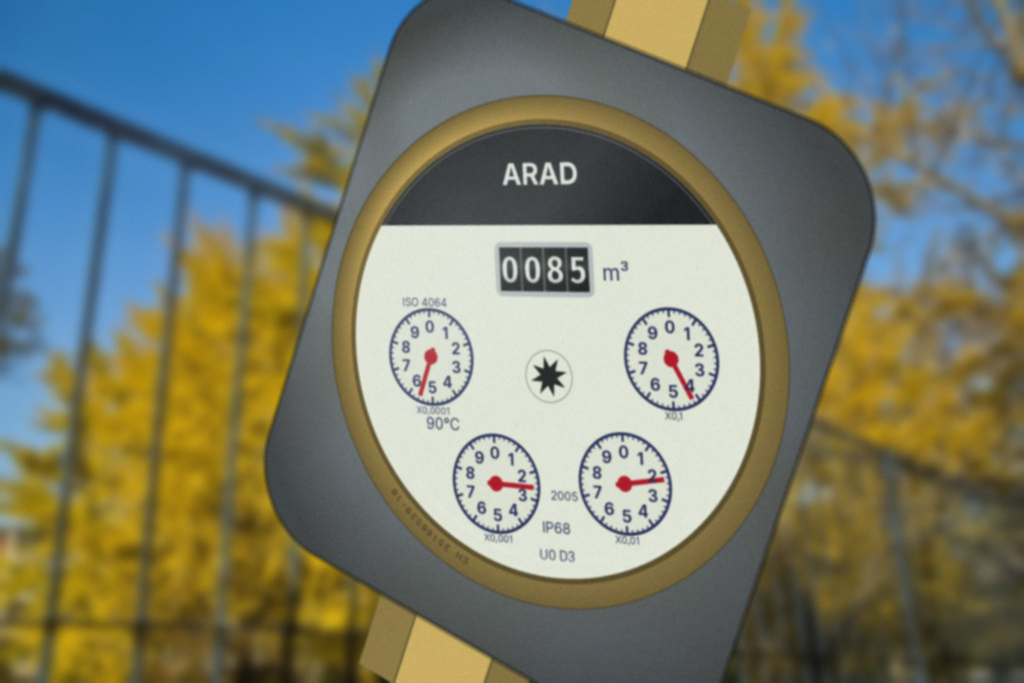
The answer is 85.4225 m³
